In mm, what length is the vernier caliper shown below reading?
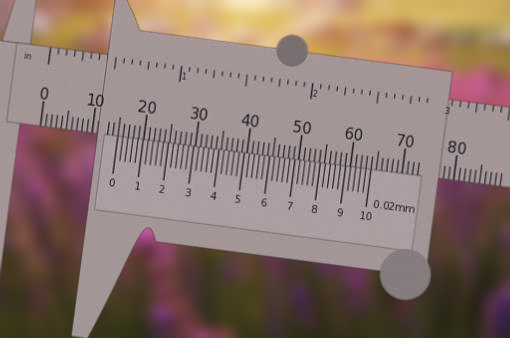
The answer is 15.0 mm
